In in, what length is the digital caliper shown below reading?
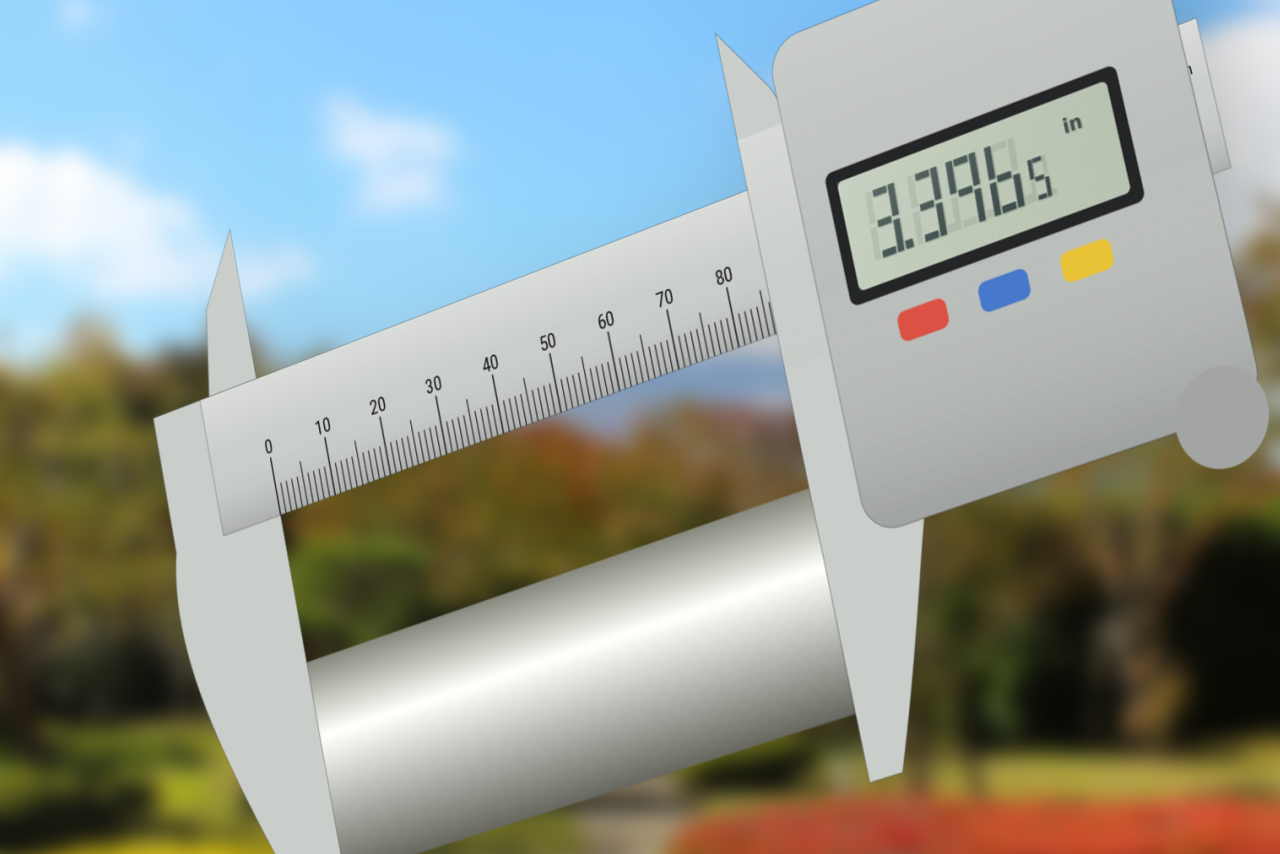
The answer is 3.3965 in
